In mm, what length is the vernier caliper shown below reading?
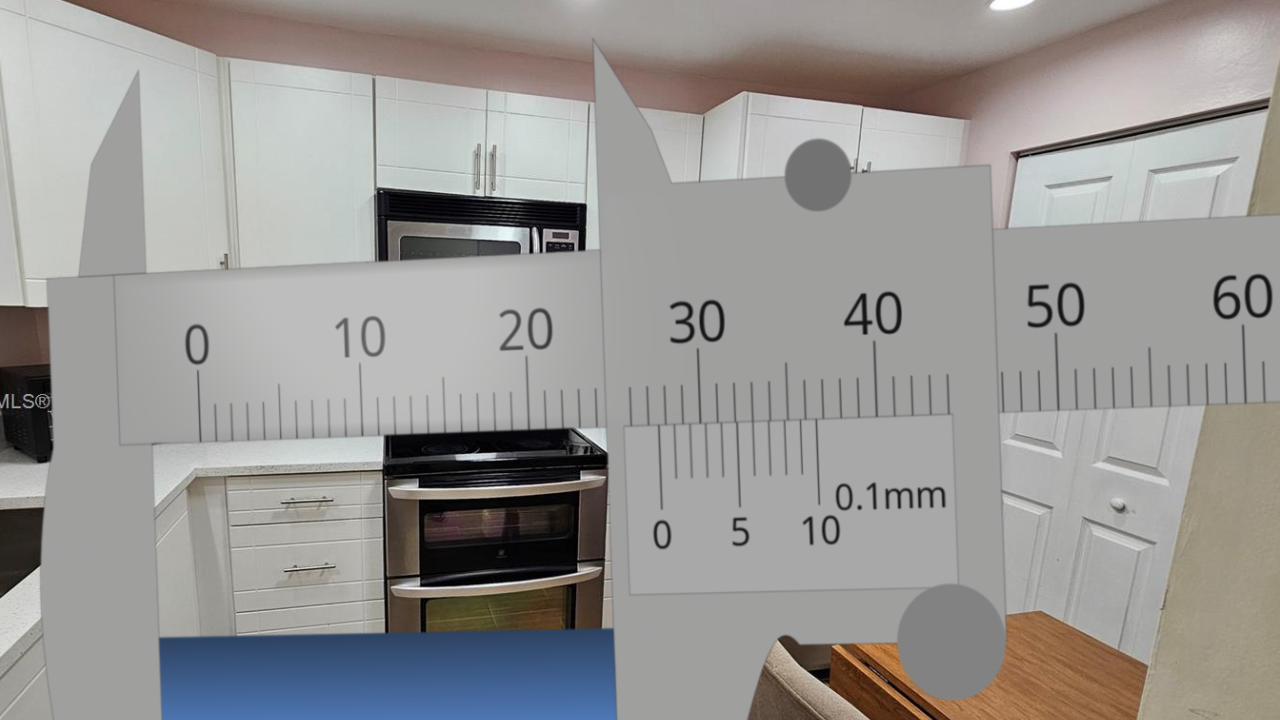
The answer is 27.6 mm
